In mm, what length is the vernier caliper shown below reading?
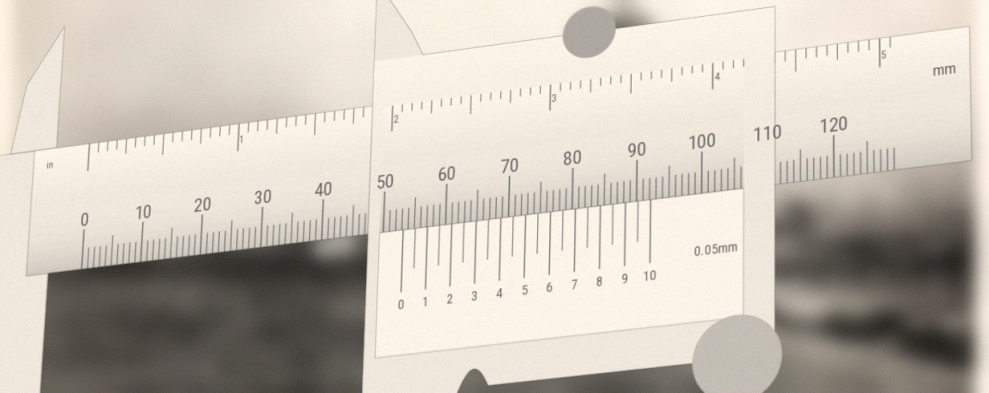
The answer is 53.2 mm
